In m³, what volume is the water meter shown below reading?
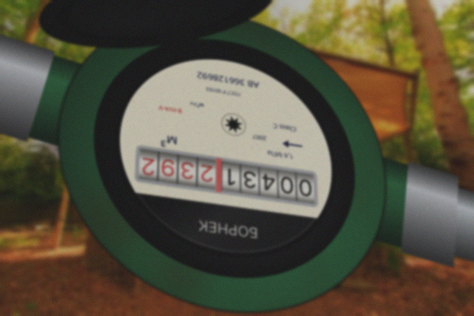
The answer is 431.2392 m³
